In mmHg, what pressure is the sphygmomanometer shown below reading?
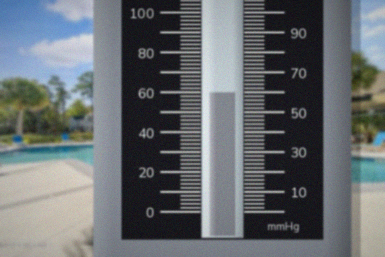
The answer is 60 mmHg
